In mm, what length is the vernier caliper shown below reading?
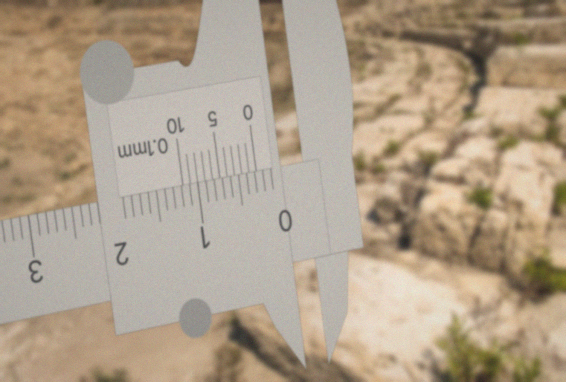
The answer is 2.8 mm
